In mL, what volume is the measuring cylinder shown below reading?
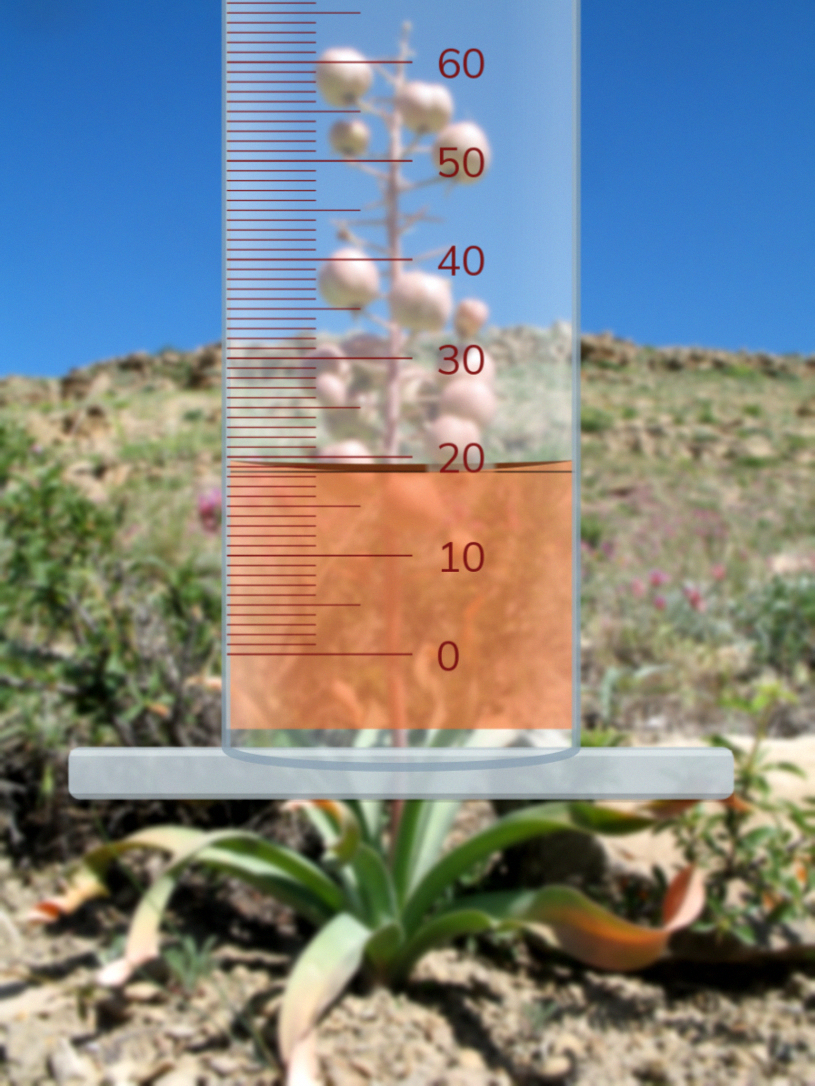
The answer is 18.5 mL
